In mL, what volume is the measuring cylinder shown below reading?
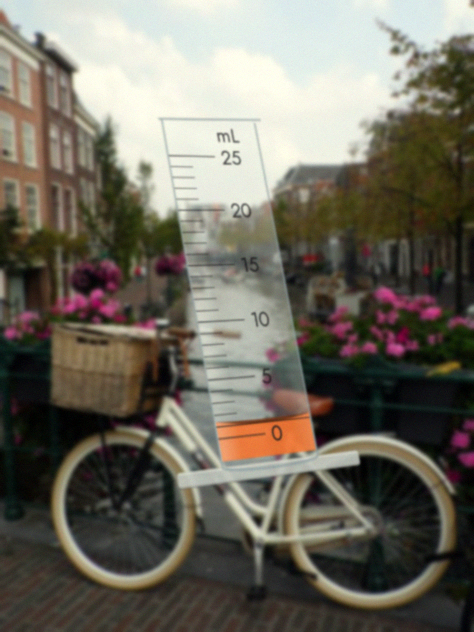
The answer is 1 mL
